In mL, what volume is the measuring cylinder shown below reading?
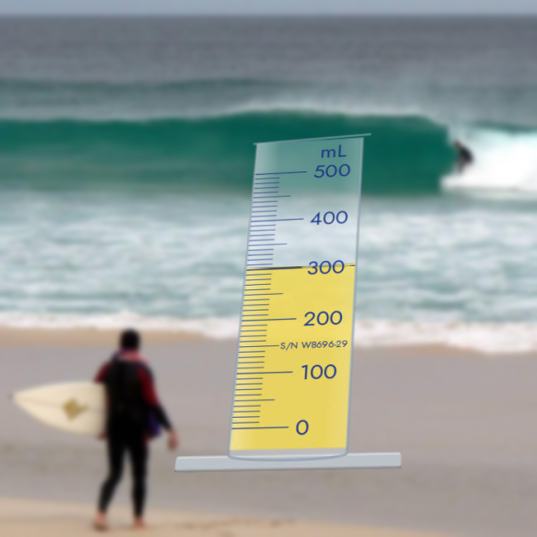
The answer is 300 mL
